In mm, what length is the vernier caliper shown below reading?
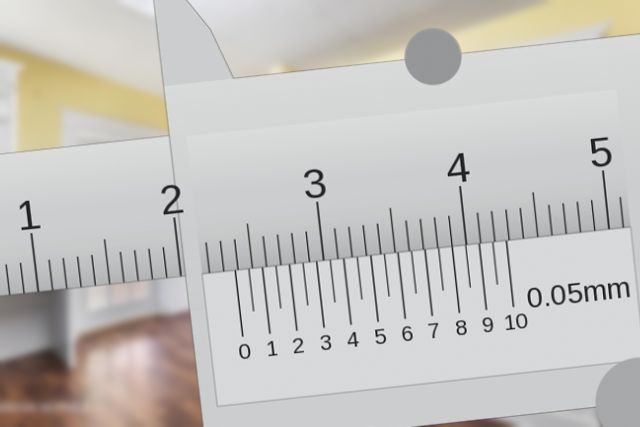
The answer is 23.8 mm
